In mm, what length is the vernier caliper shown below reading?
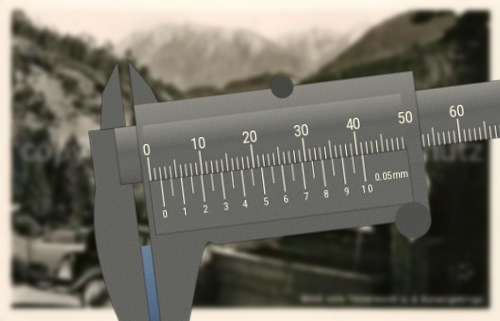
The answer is 2.0 mm
